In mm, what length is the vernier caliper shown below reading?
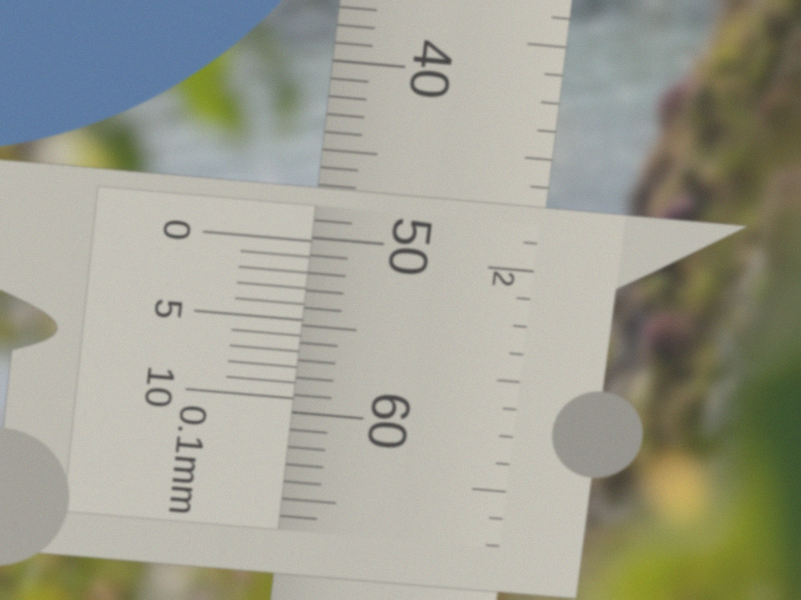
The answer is 50.2 mm
